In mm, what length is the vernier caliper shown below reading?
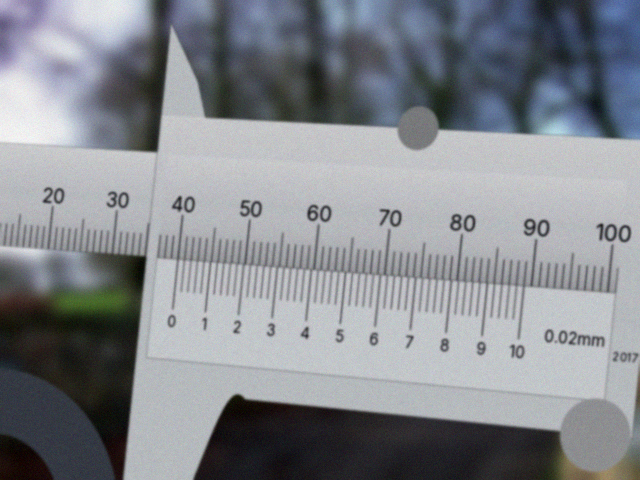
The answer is 40.0 mm
